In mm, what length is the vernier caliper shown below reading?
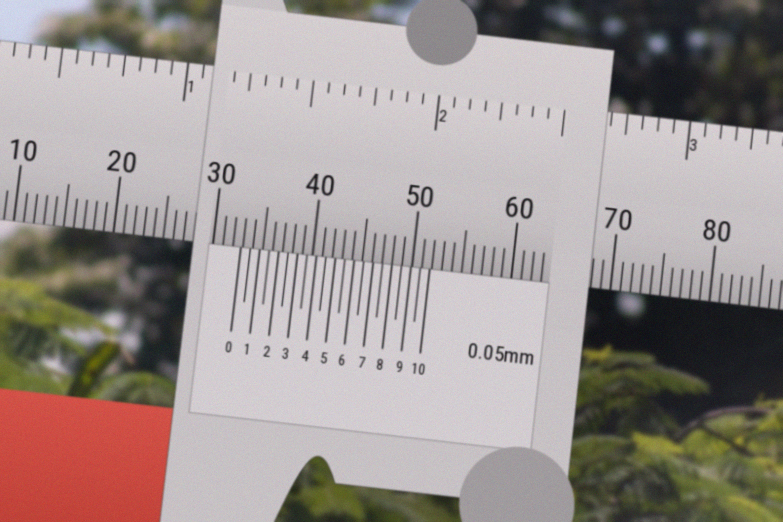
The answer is 32.8 mm
